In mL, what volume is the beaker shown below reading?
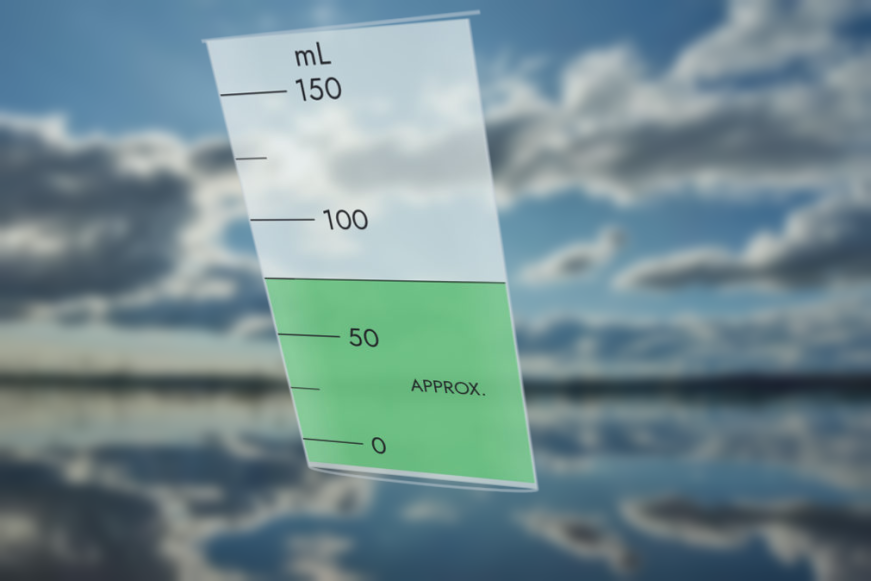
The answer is 75 mL
